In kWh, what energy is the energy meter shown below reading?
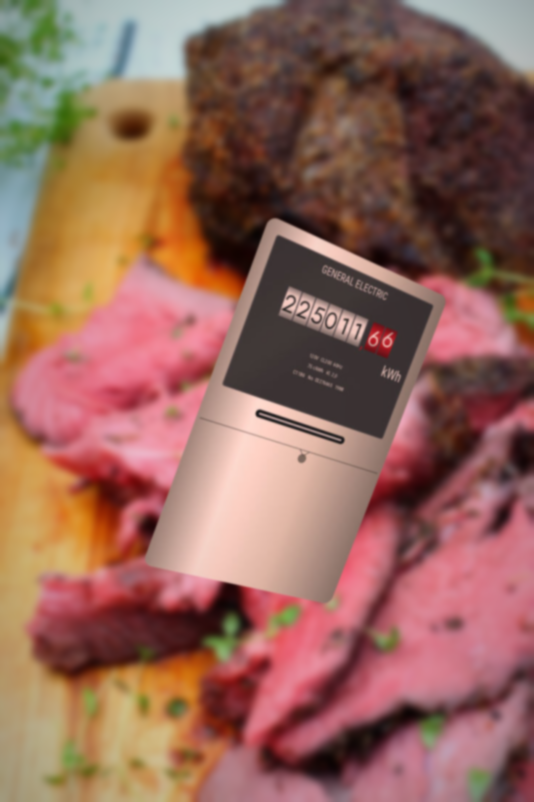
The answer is 225011.66 kWh
